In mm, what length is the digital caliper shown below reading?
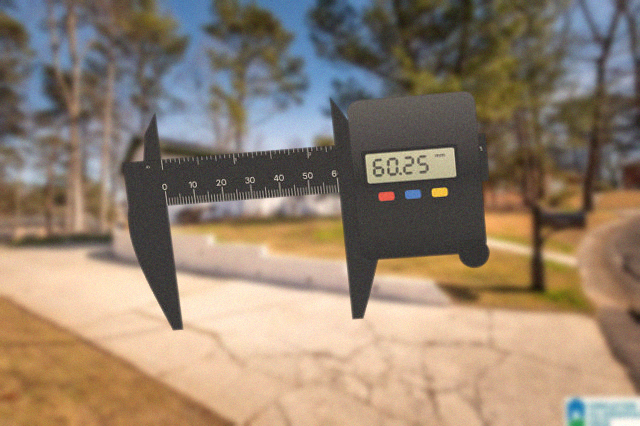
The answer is 60.25 mm
